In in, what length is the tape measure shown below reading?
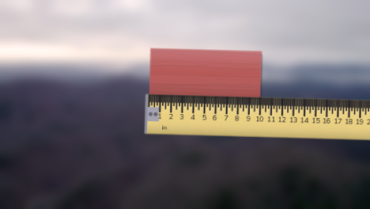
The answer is 10 in
